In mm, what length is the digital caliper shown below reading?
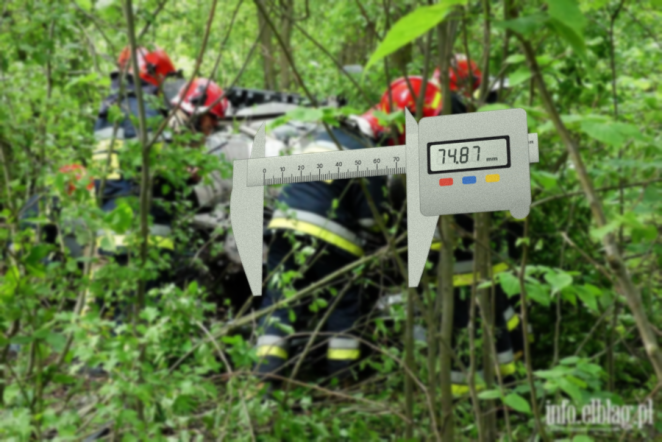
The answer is 74.87 mm
